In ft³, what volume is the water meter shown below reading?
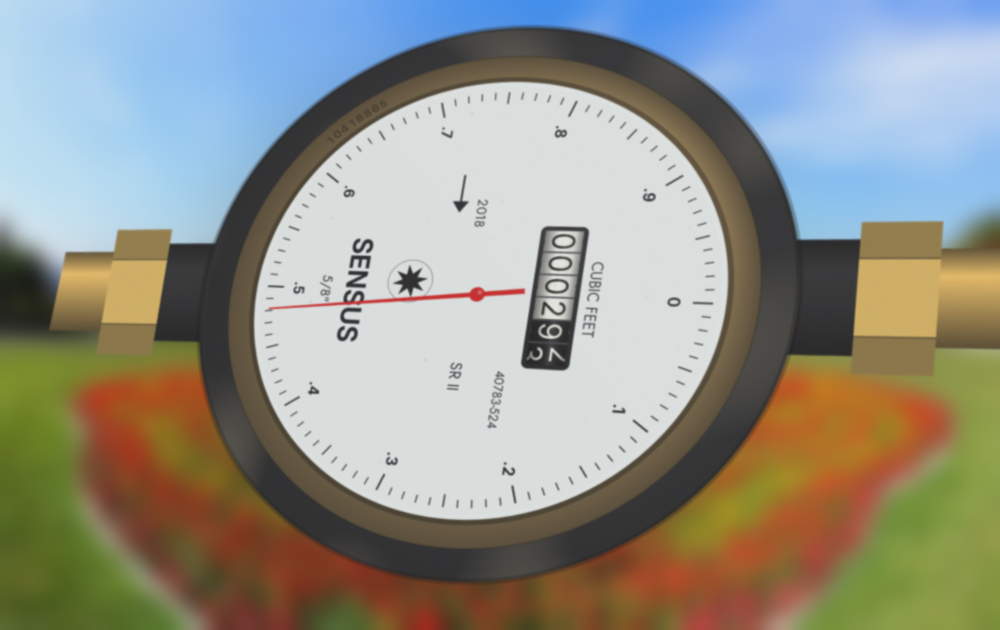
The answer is 292.48 ft³
